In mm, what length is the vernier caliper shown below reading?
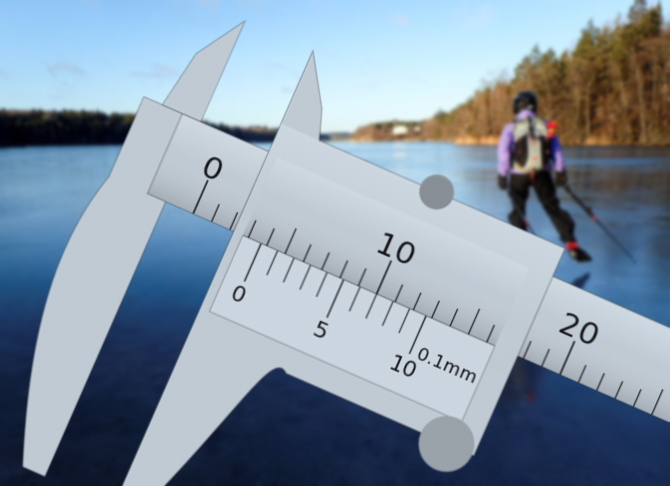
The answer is 3.7 mm
